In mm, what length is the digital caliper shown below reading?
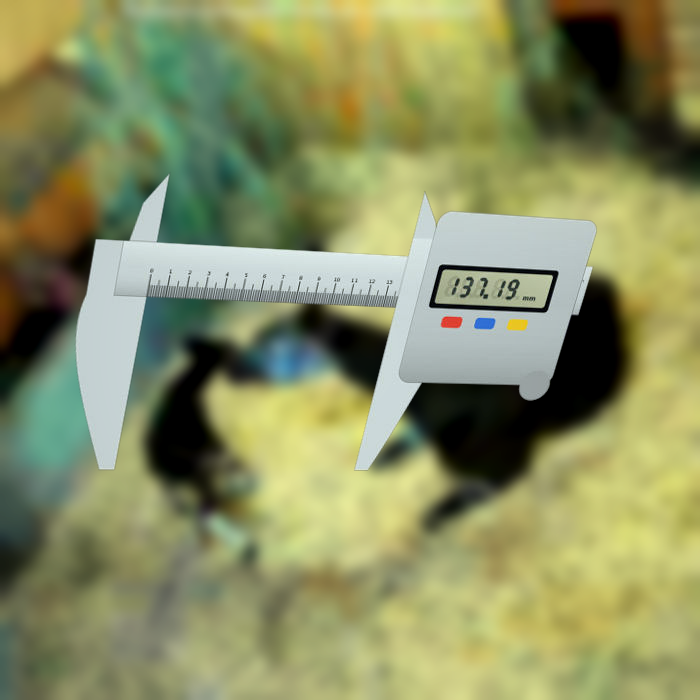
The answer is 137.19 mm
